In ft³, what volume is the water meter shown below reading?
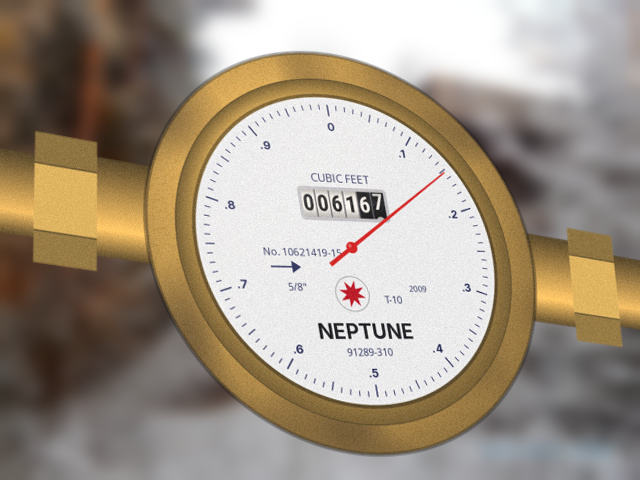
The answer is 6167.15 ft³
